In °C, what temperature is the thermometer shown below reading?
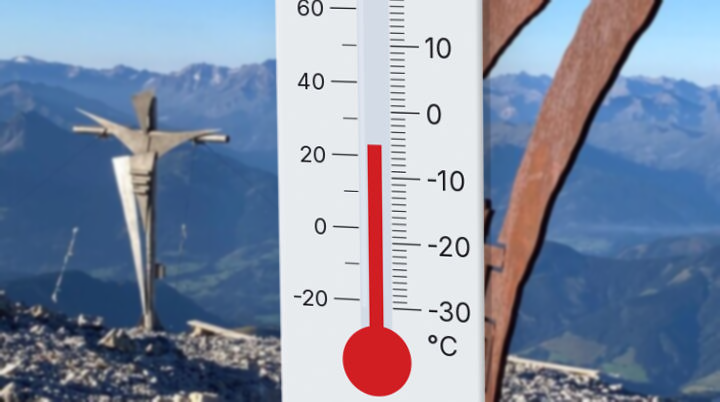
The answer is -5 °C
